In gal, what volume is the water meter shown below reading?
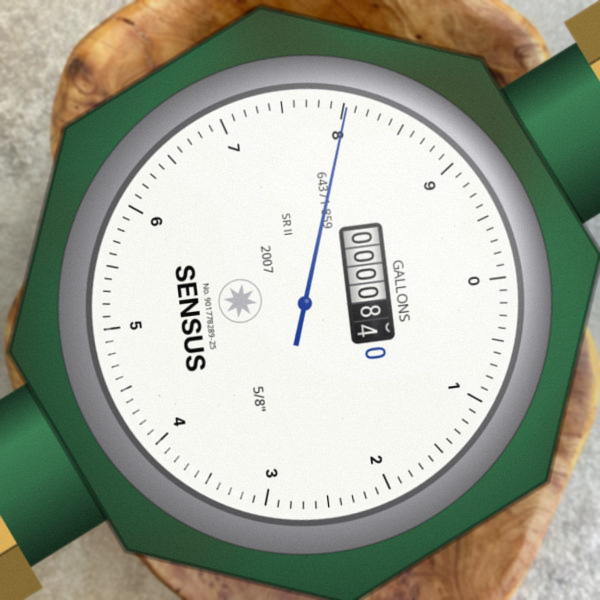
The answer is 838.0 gal
